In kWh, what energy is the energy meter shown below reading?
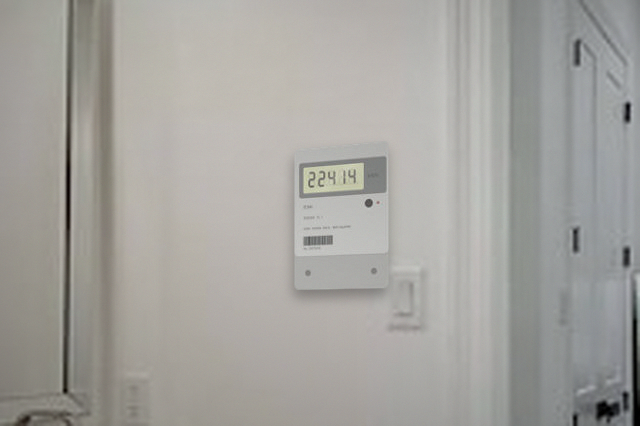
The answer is 22414 kWh
